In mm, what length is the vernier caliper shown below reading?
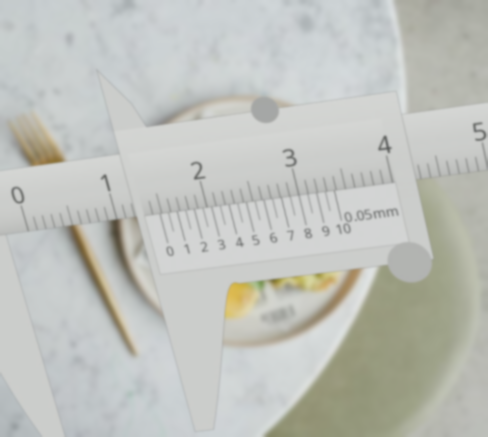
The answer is 14.8 mm
